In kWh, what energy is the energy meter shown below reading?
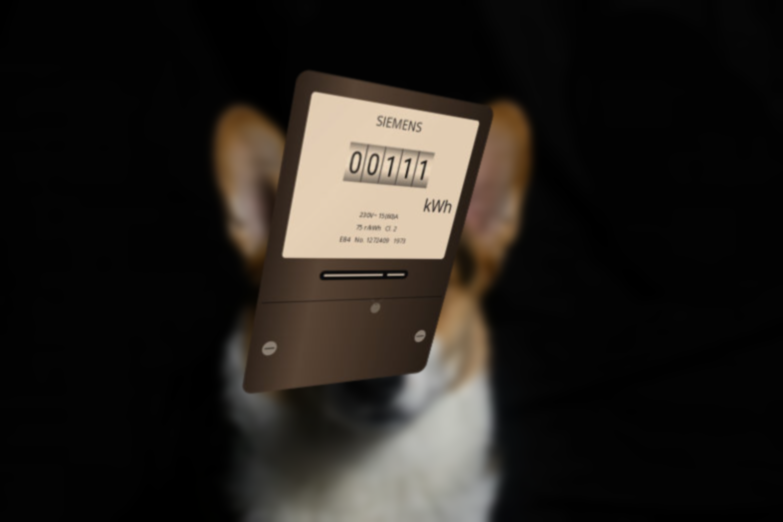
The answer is 111 kWh
